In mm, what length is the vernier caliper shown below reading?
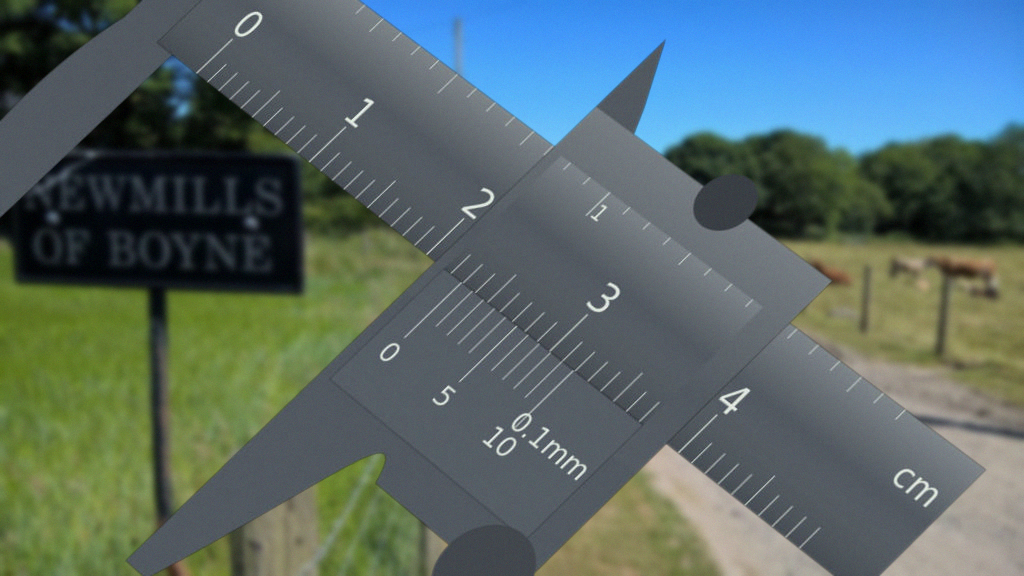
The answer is 22.9 mm
